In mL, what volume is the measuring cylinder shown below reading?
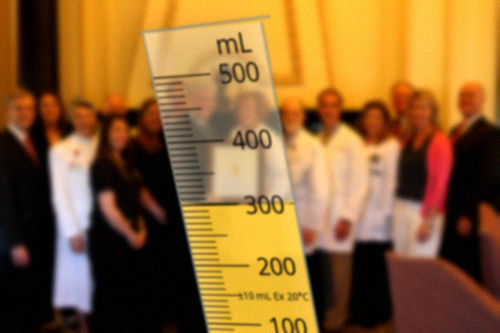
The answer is 300 mL
